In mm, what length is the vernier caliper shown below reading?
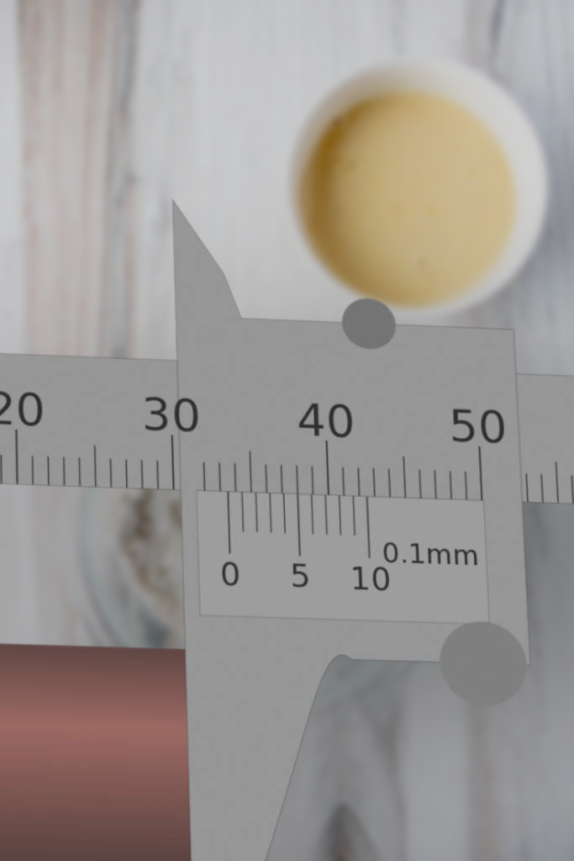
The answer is 33.5 mm
